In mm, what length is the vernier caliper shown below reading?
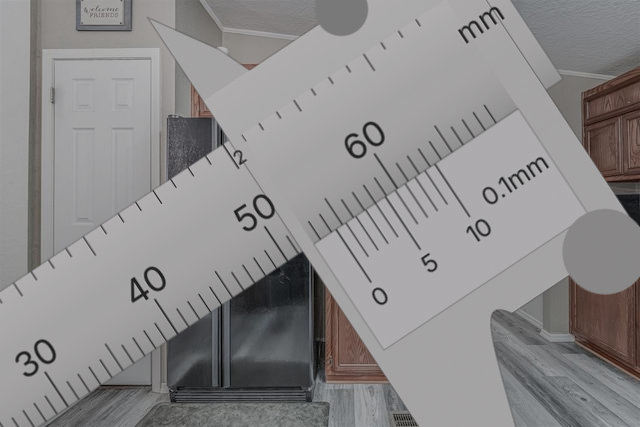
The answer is 54.4 mm
